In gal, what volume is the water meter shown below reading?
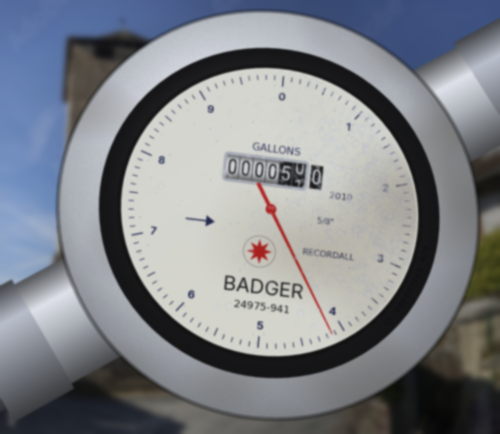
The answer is 504.1 gal
